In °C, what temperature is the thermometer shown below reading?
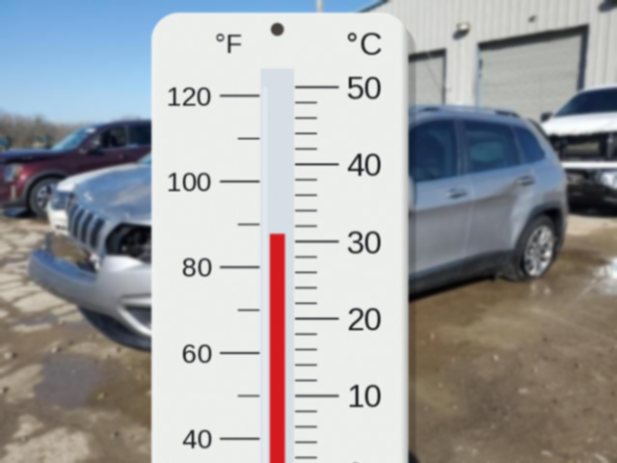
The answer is 31 °C
